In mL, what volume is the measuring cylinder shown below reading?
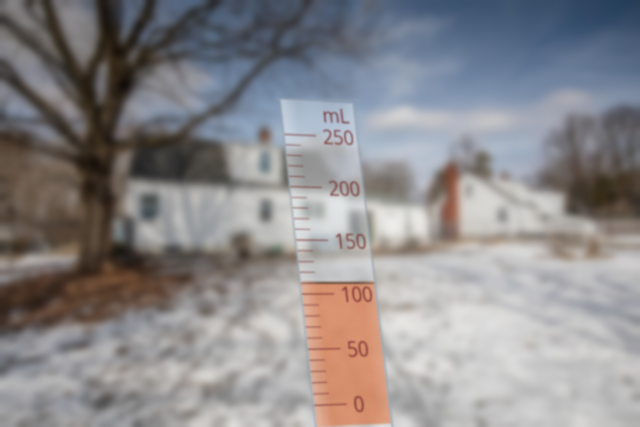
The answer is 110 mL
